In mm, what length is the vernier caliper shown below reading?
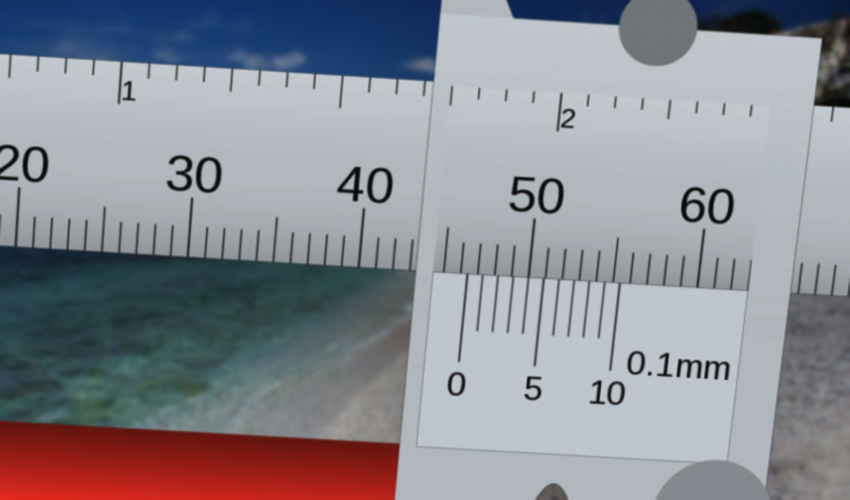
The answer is 46.4 mm
